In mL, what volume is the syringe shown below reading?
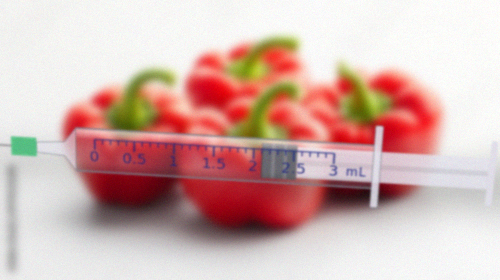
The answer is 2.1 mL
